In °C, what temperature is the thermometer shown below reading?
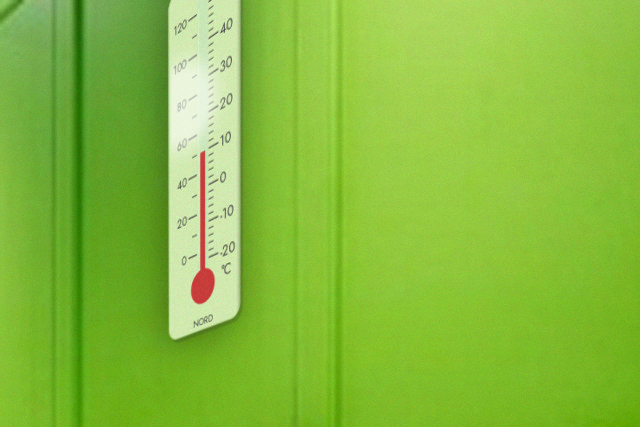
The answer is 10 °C
